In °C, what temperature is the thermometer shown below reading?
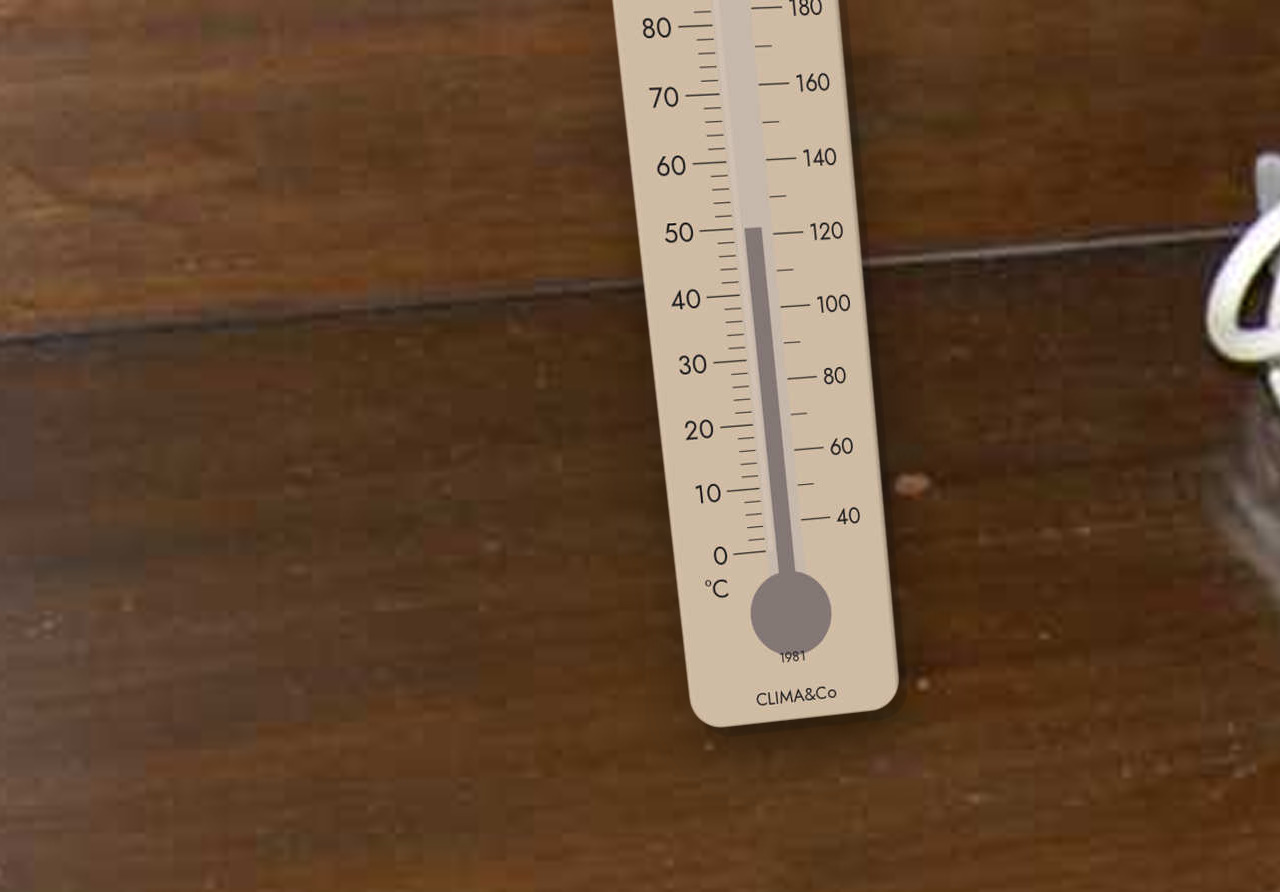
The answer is 50 °C
